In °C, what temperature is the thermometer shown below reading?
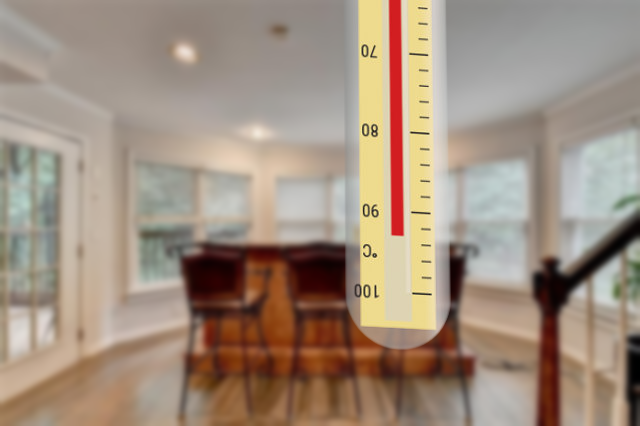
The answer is 93 °C
